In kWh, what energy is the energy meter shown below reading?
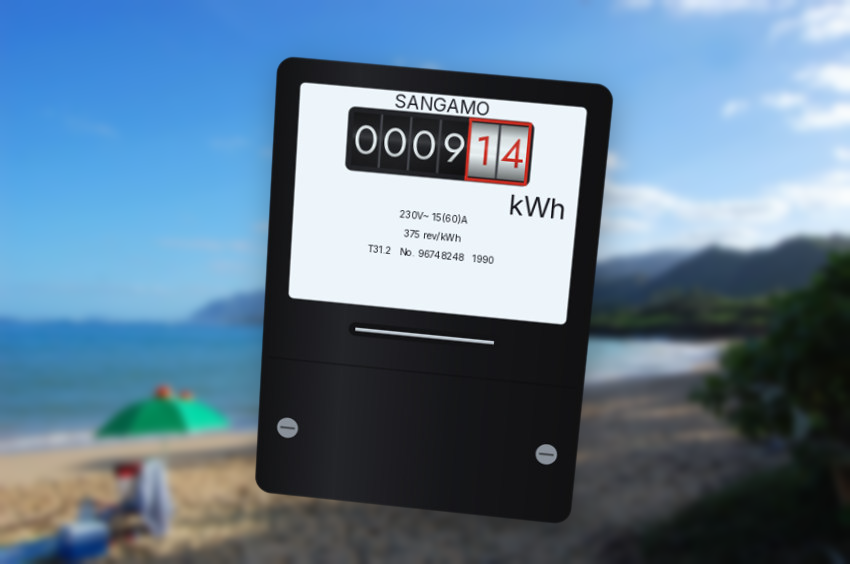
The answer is 9.14 kWh
